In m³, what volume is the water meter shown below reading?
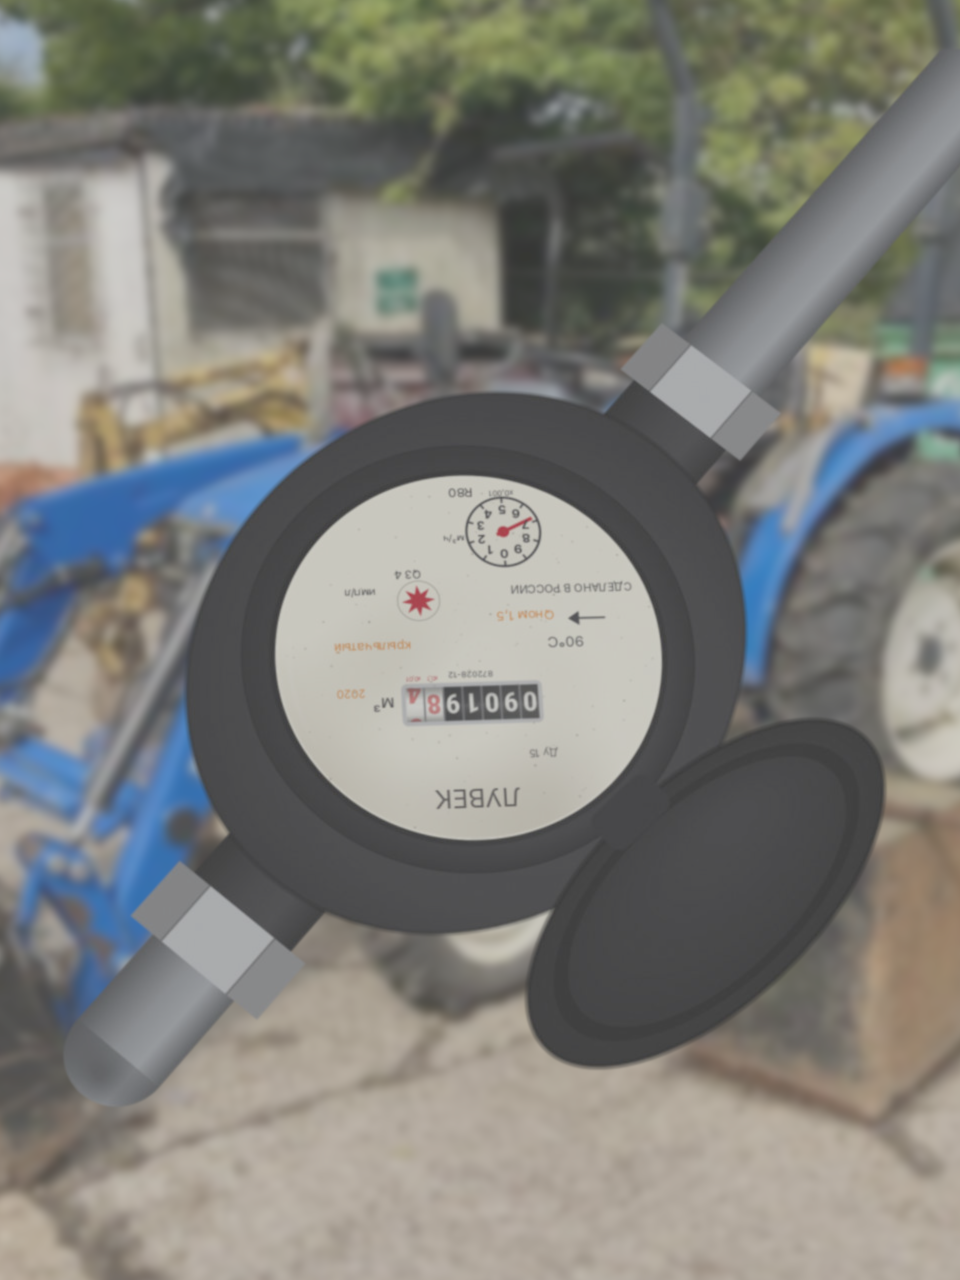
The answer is 9019.836 m³
